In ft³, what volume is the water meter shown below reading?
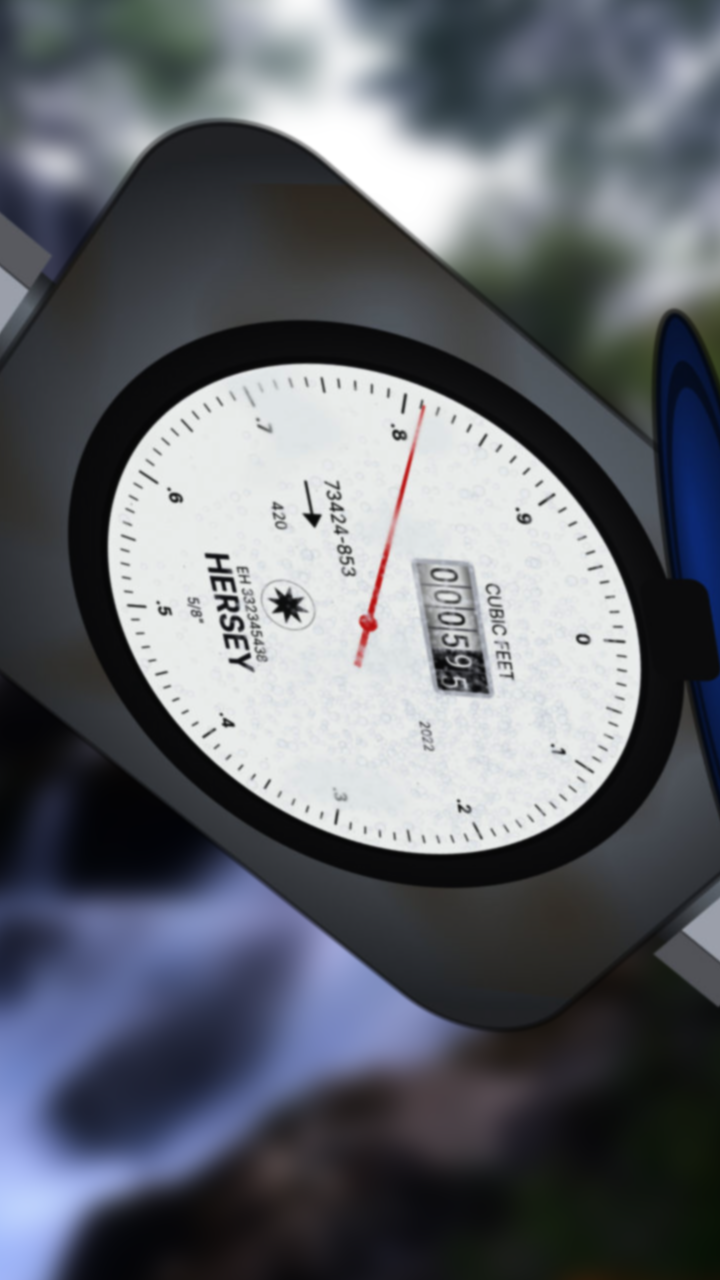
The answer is 594.81 ft³
